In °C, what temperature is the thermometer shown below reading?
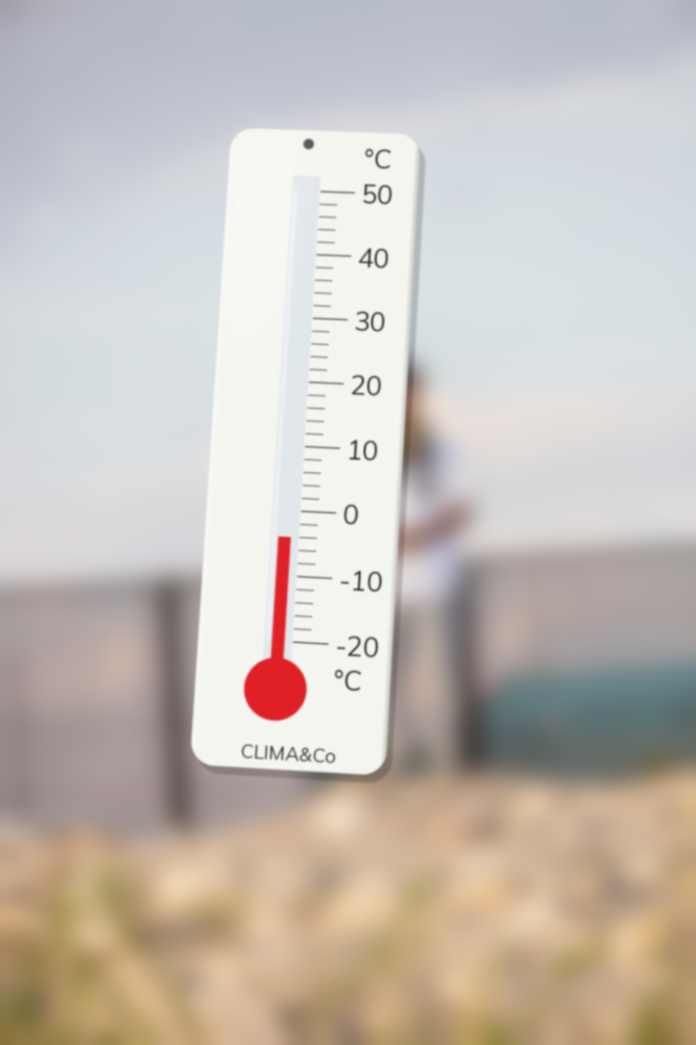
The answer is -4 °C
